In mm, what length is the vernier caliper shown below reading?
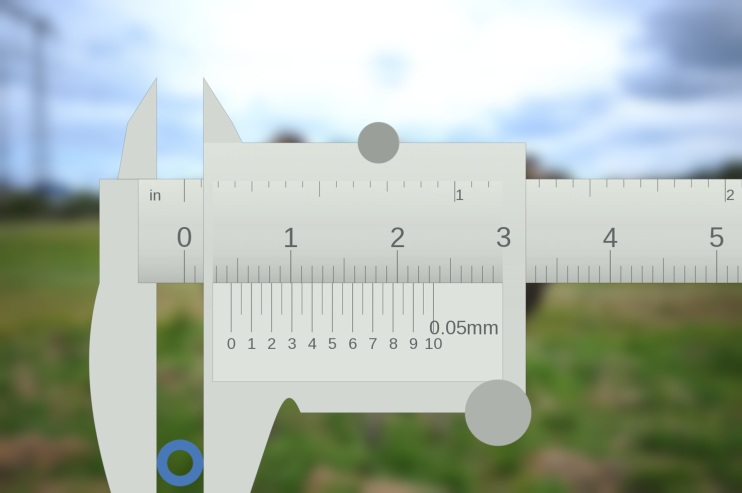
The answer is 4.4 mm
